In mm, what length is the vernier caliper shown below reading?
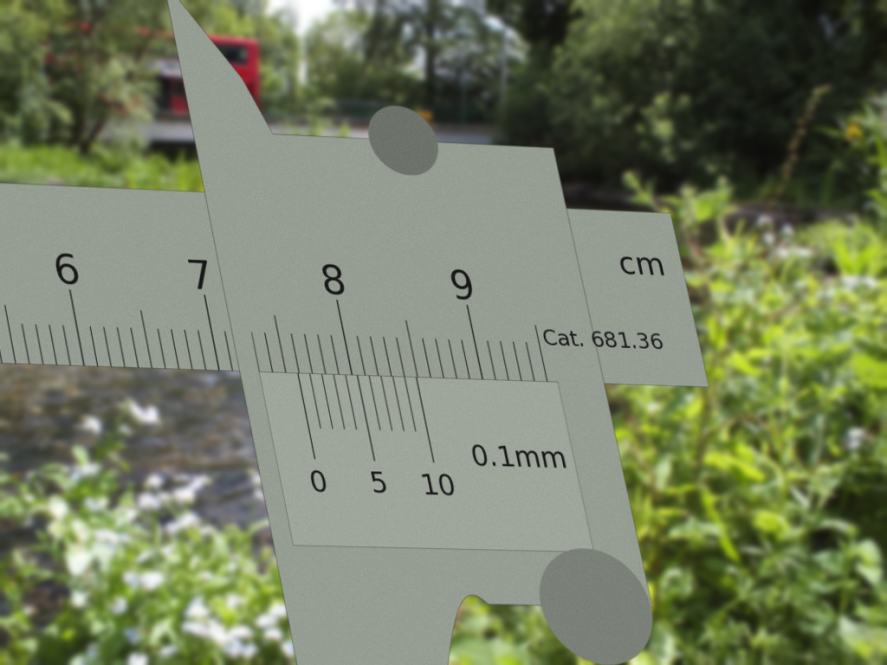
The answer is 75.9 mm
